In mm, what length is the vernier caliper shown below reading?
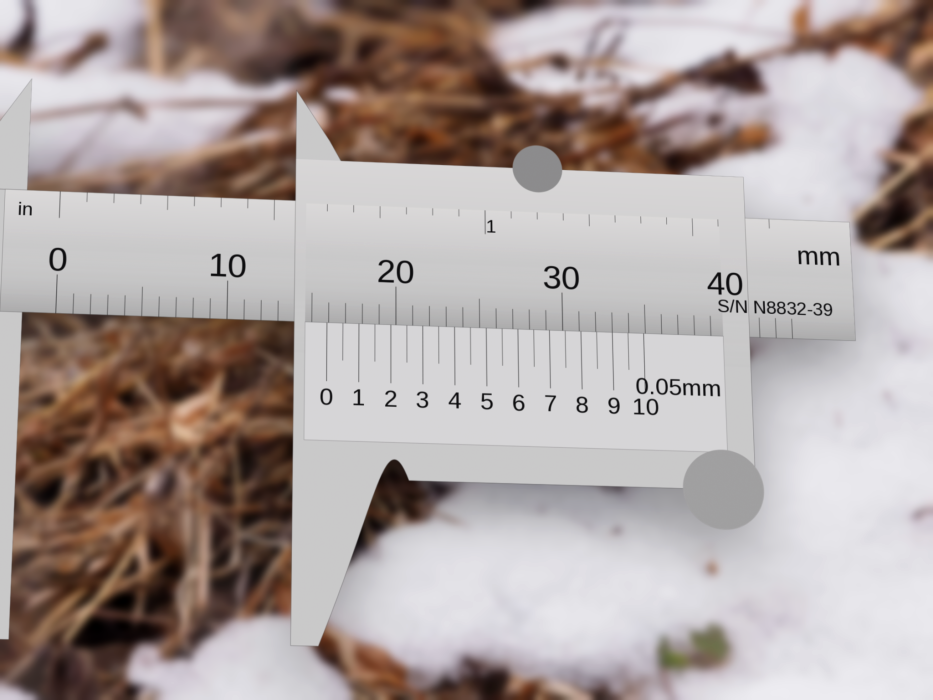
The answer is 15.9 mm
